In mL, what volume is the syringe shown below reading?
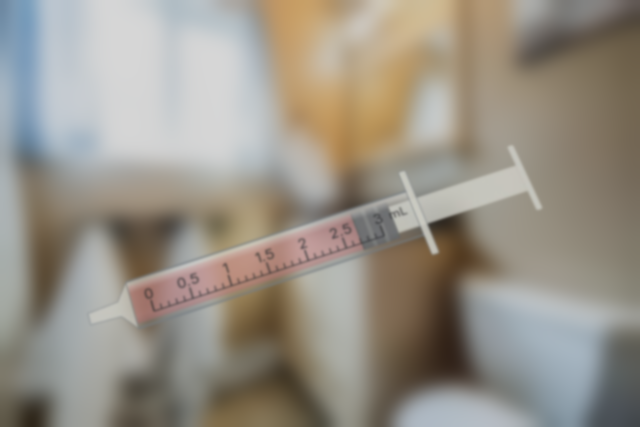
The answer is 2.7 mL
